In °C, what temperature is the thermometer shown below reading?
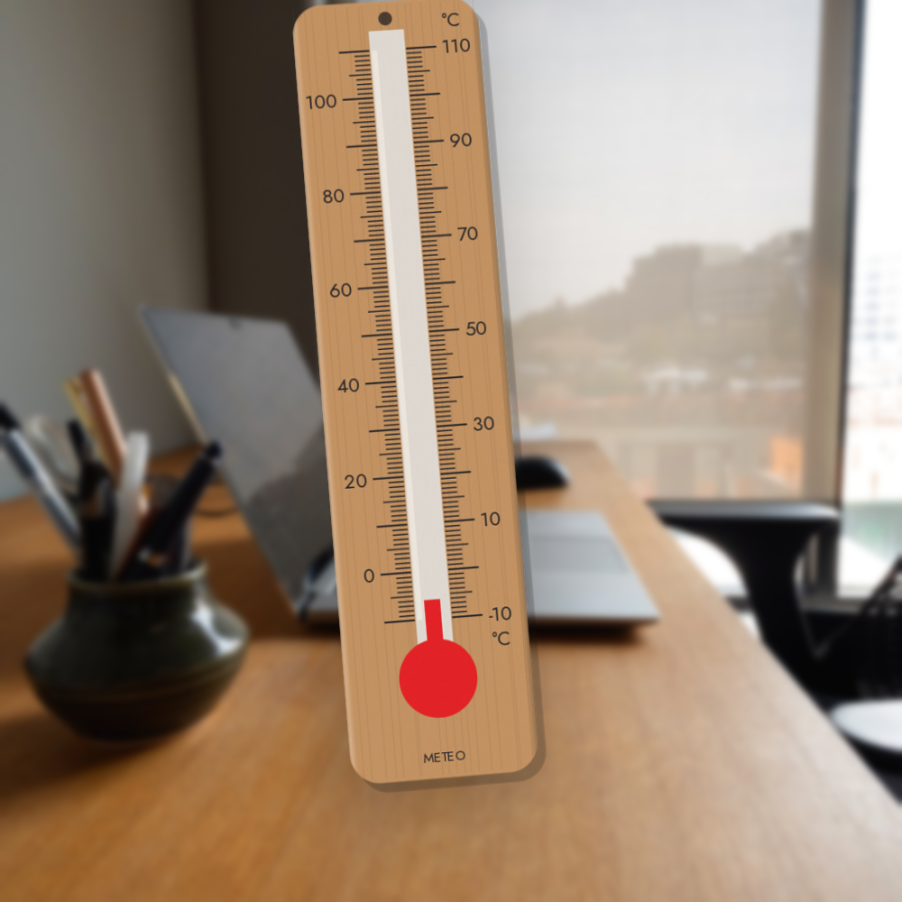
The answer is -6 °C
